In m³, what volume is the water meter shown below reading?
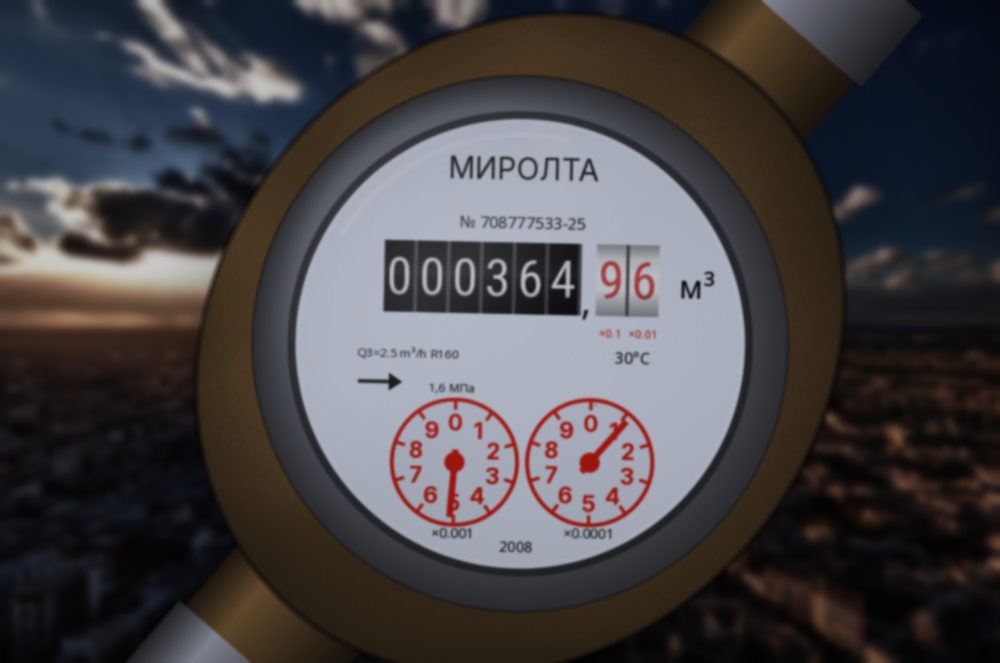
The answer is 364.9651 m³
